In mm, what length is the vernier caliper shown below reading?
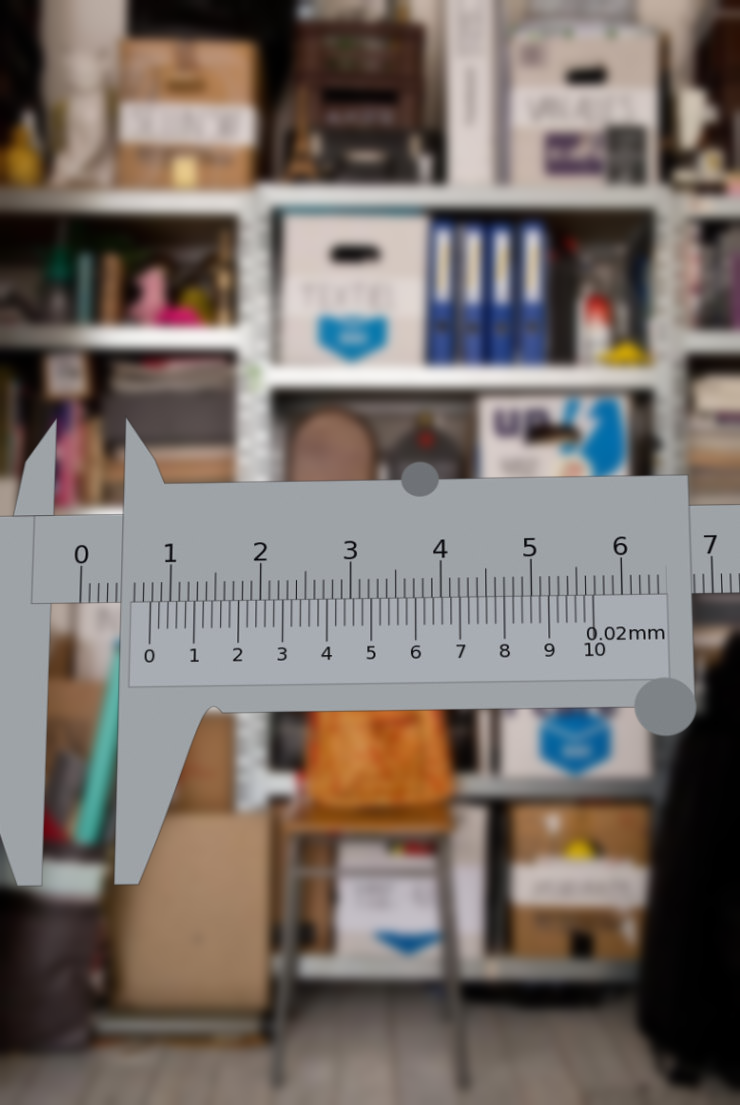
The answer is 7.8 mm
